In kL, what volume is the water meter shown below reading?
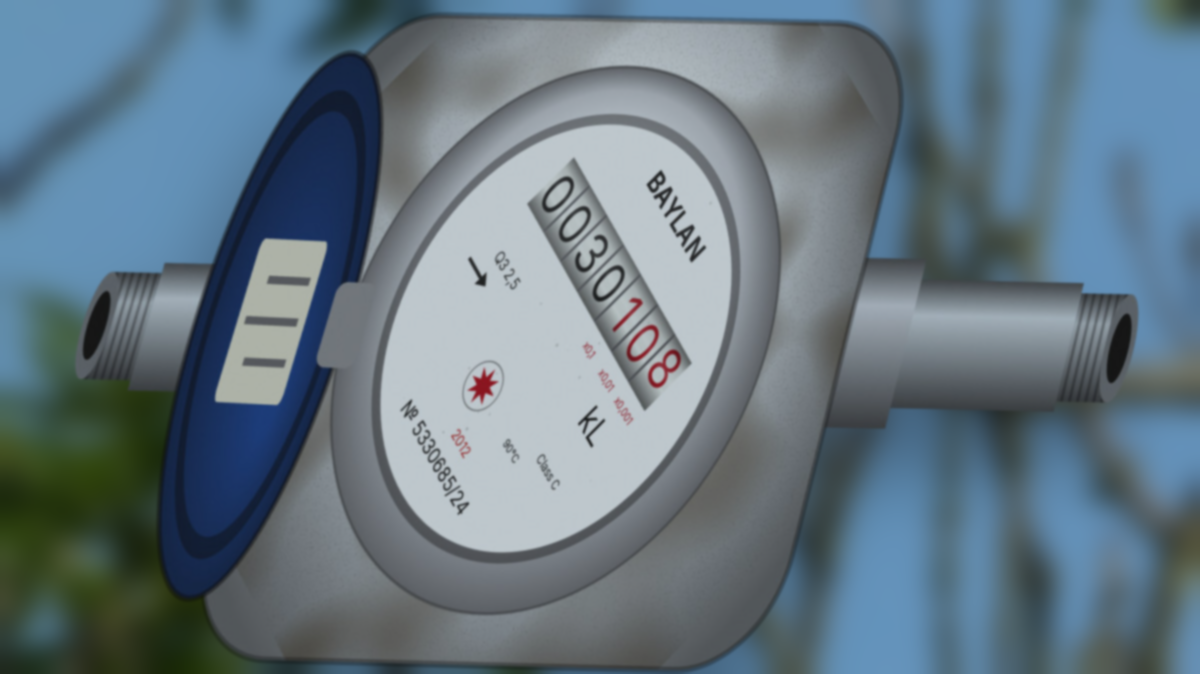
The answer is 30.108 kL
